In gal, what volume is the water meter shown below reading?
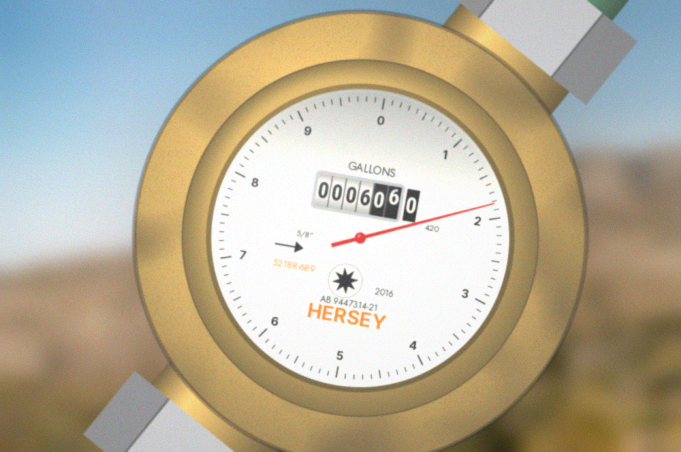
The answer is 6061.8 gal
